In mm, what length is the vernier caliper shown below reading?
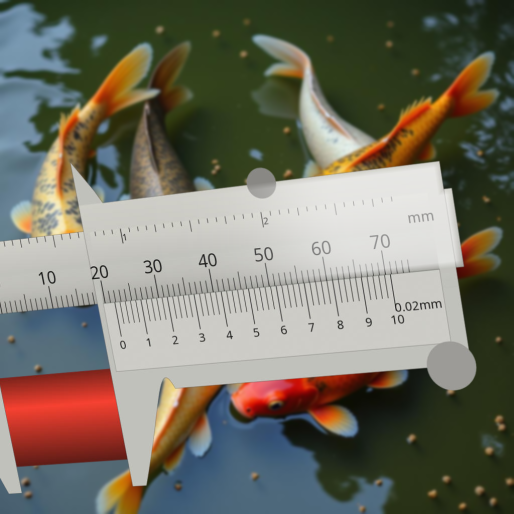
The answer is 21.8 mm
